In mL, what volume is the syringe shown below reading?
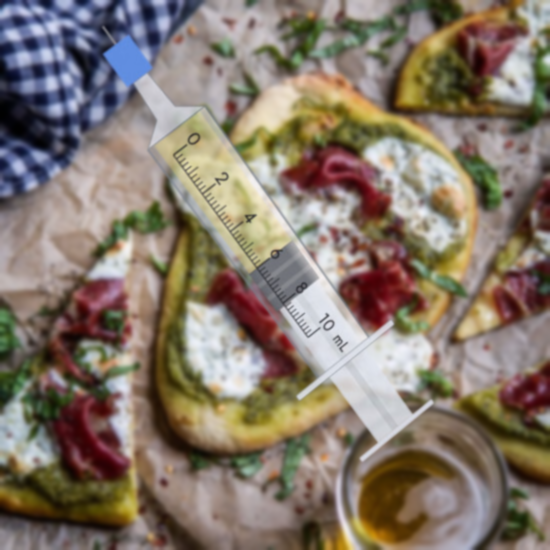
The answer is 6 mL
